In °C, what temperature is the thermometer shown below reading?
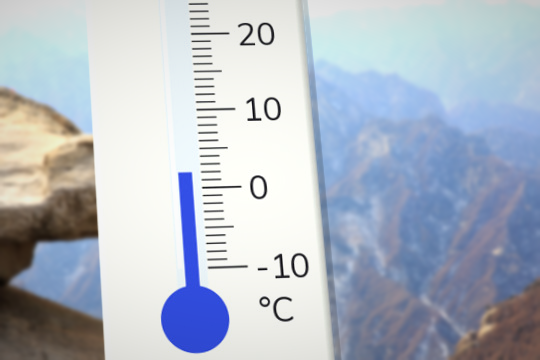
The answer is 2 °C
